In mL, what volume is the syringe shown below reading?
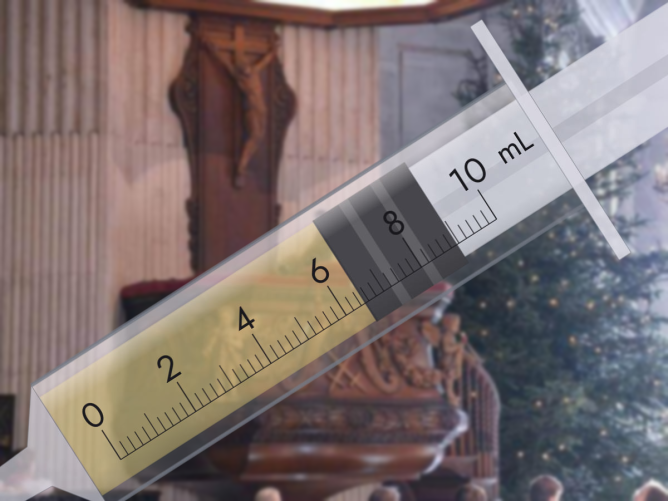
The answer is 6.5 mL
